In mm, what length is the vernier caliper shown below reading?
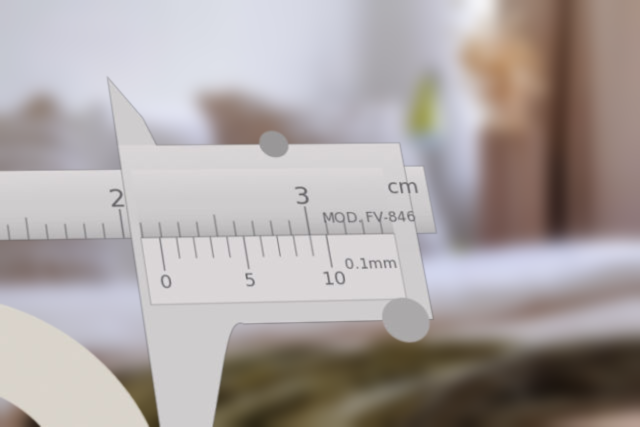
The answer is 21.9 mm
